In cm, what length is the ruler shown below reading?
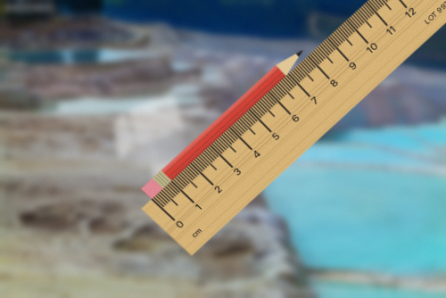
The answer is 8 cm
